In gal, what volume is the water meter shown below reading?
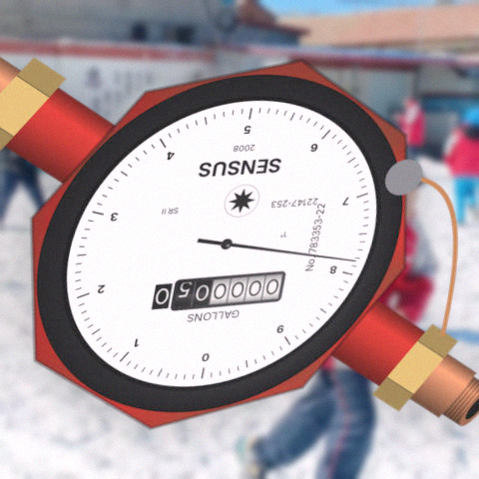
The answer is 47.8 gal
